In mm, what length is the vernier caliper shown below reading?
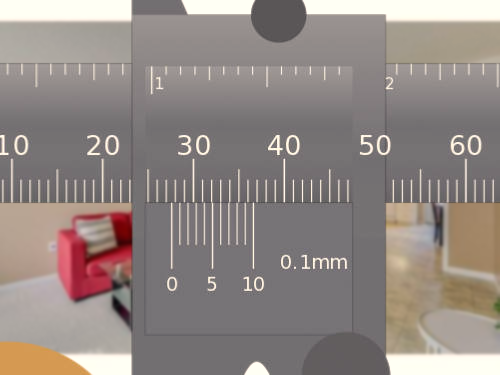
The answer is 27.6 mm
